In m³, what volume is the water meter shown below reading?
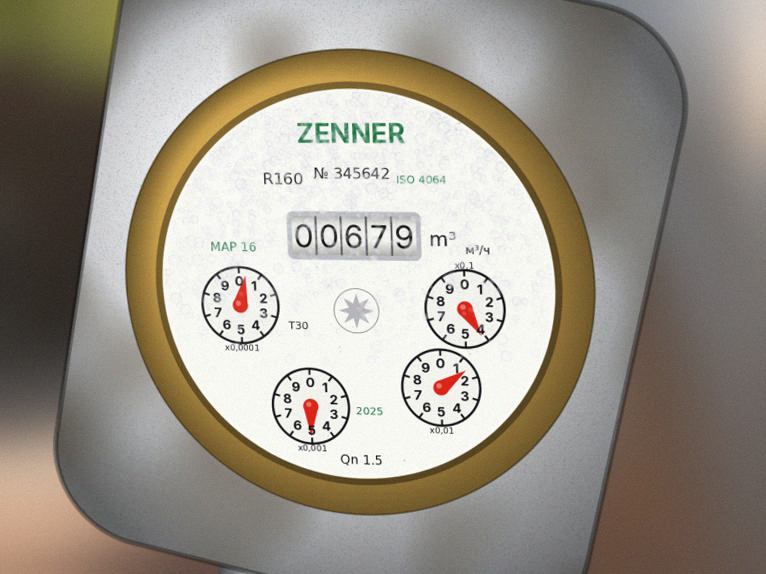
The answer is 679.4150 m³
